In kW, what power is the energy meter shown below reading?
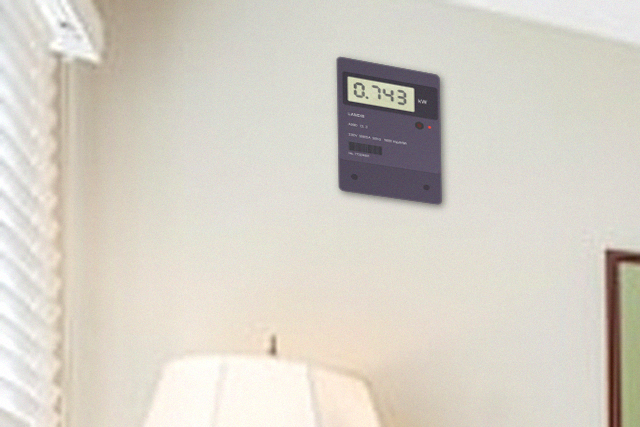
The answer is 0.743 kW
